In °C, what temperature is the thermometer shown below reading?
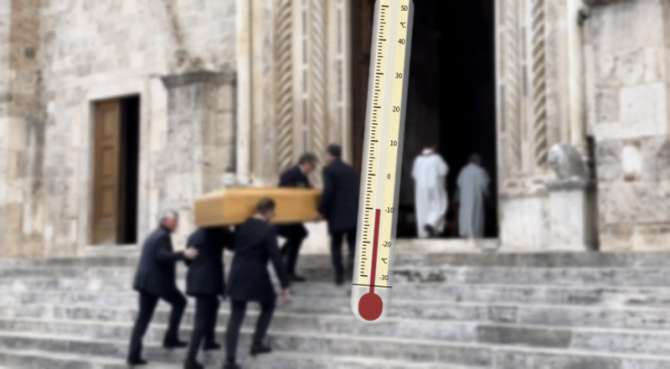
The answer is -10 °C
